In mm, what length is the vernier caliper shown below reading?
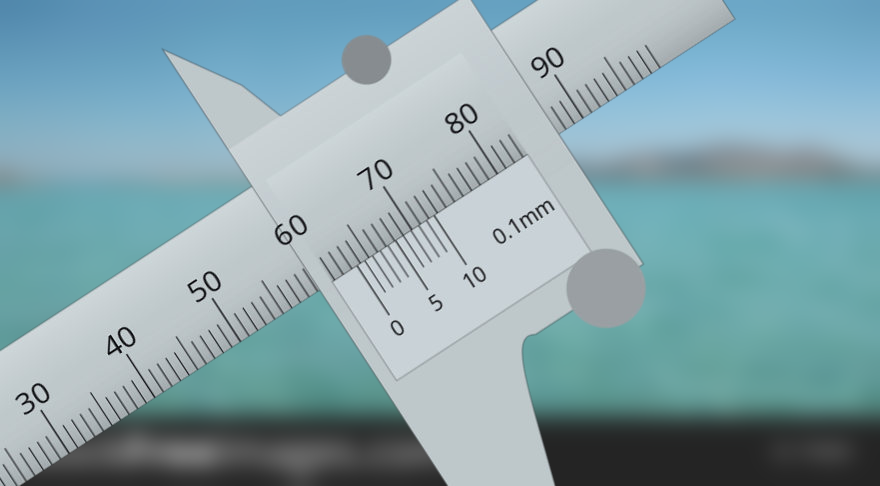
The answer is 63.6 mm
